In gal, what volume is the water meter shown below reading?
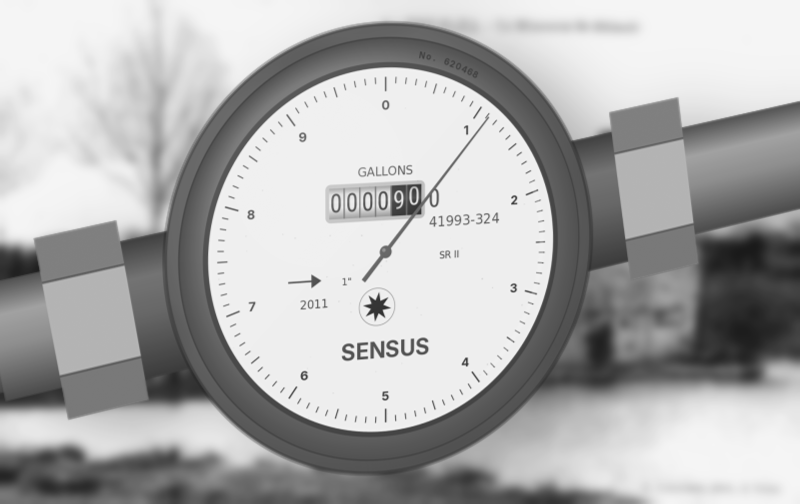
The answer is 901.1 gal
